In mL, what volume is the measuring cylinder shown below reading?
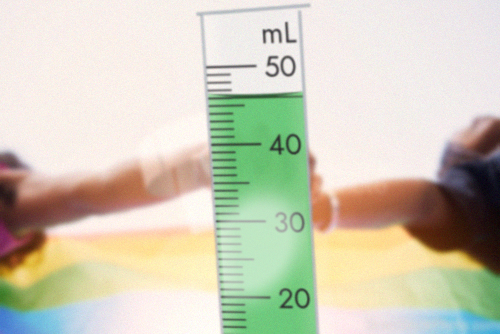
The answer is 46 mL
